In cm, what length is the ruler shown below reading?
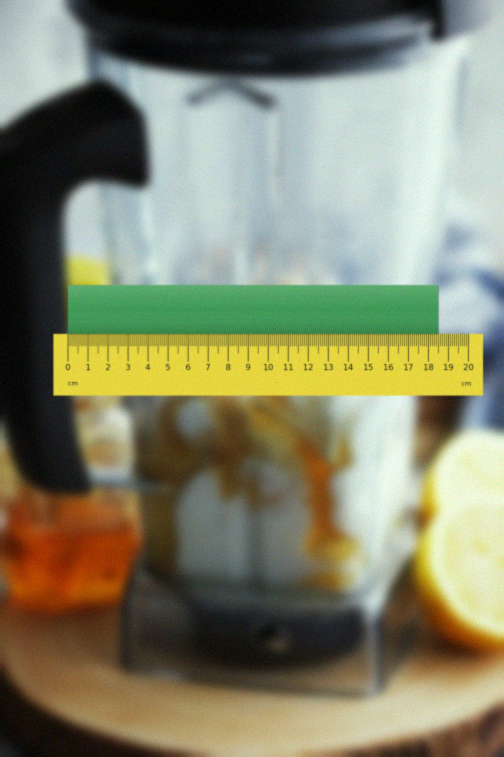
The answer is 18.5 cm
